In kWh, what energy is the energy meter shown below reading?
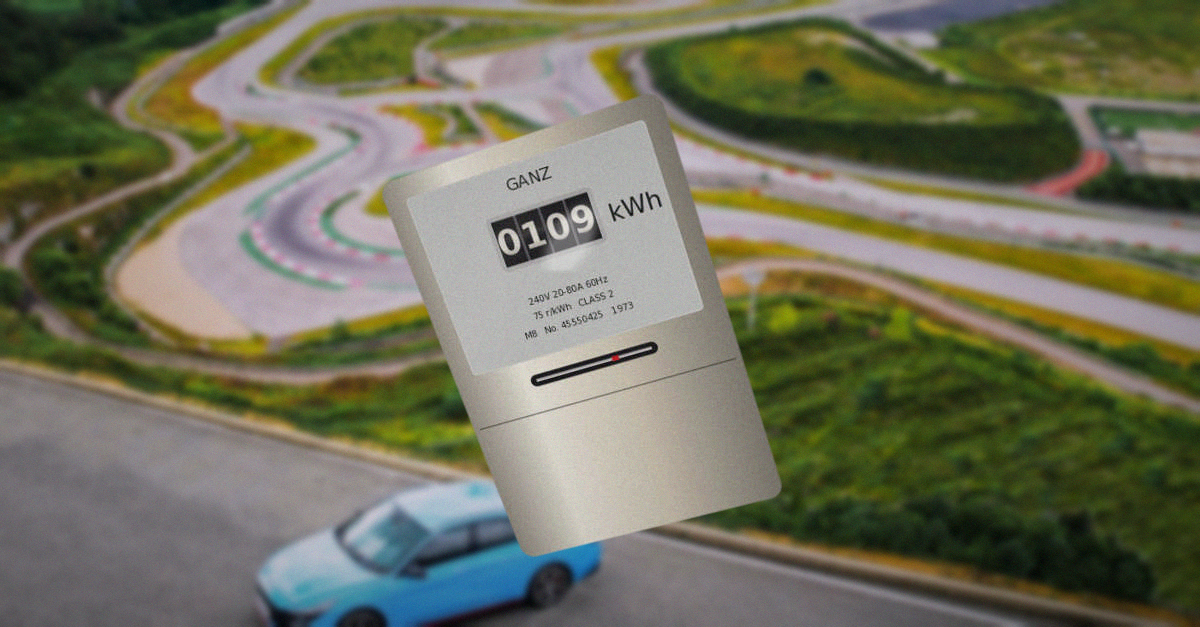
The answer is 109 kWh
